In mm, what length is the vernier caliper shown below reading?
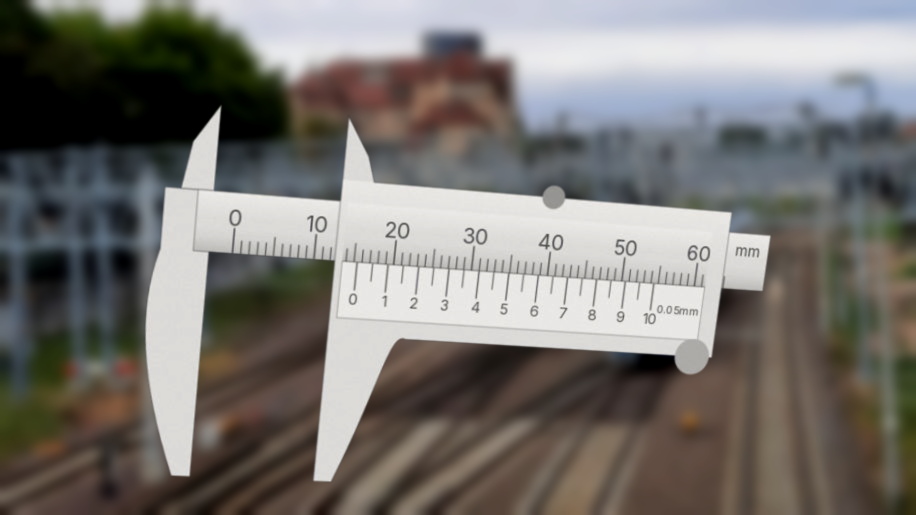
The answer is 15.4 mm
